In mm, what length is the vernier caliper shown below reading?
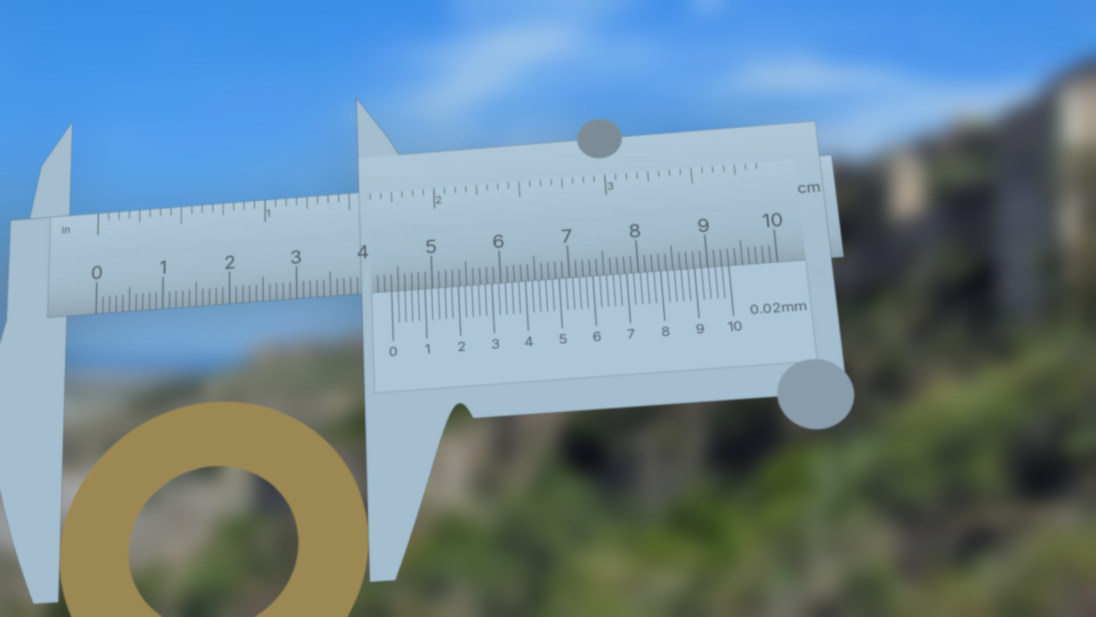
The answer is 44.0 mm
